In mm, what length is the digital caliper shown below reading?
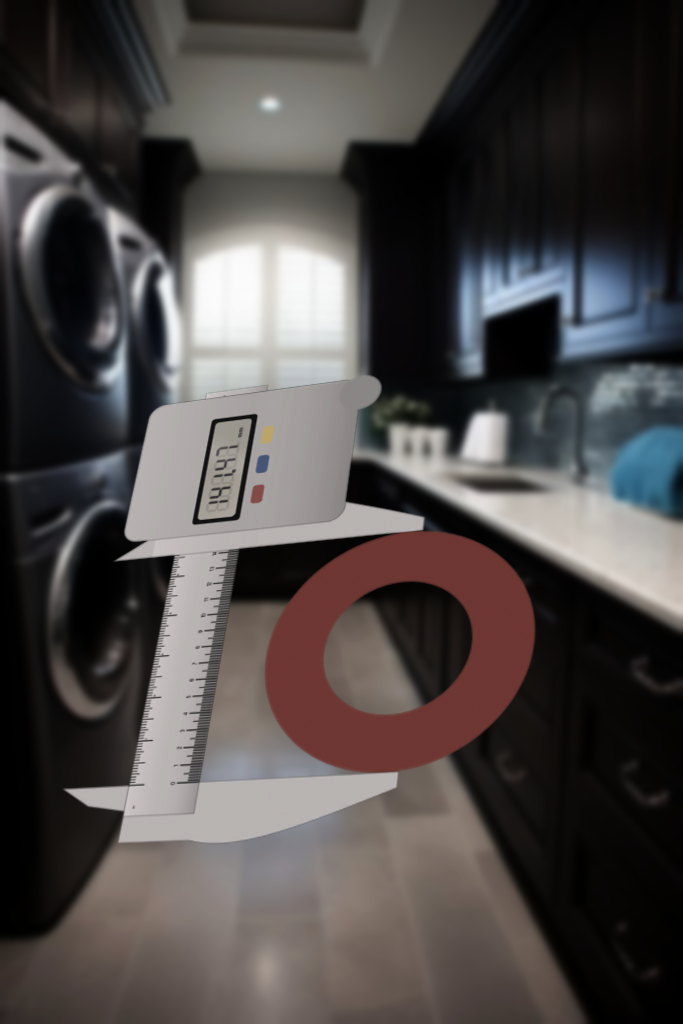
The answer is 141.47 mm
